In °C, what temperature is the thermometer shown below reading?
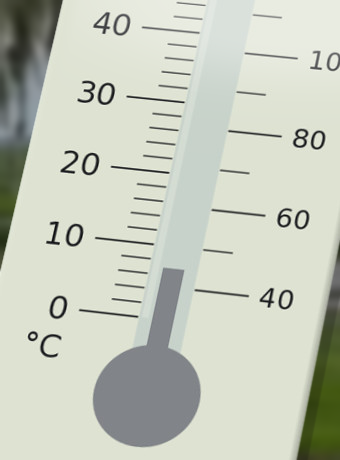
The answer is 7 °C
